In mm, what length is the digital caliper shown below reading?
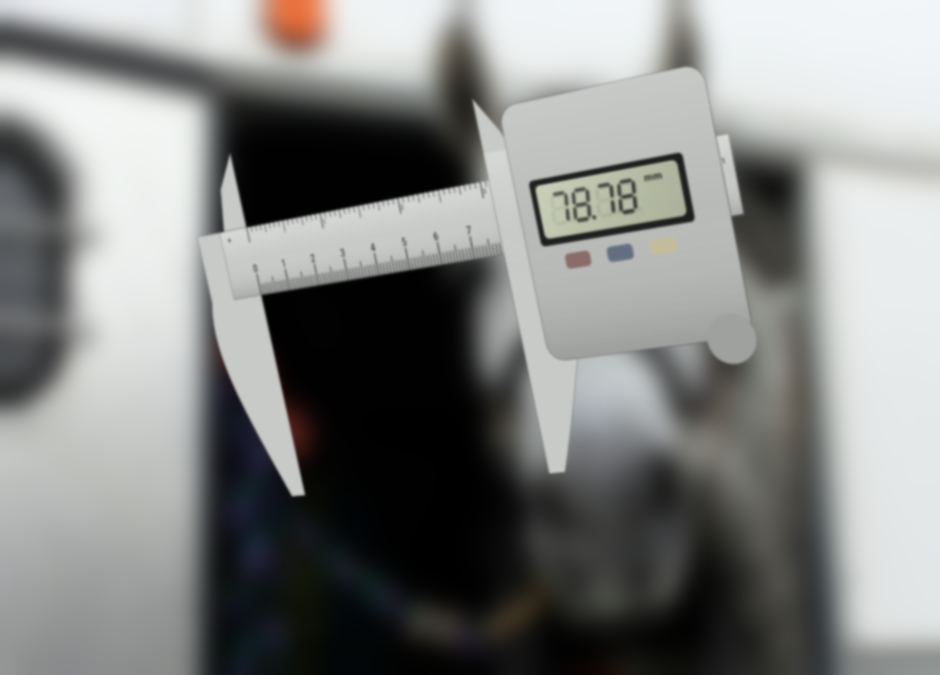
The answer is 78.78 mm
